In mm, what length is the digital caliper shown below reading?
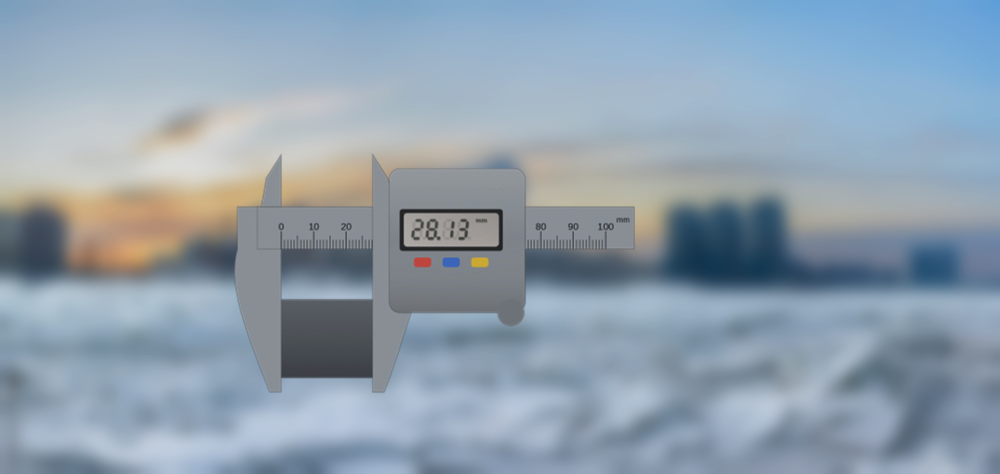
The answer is 28.13 mm
